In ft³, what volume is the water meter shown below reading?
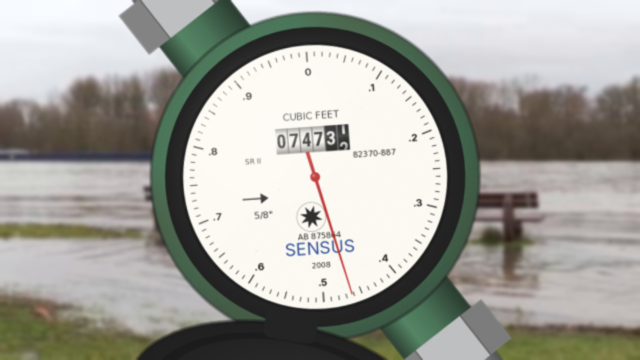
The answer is 74731.46 ft³
